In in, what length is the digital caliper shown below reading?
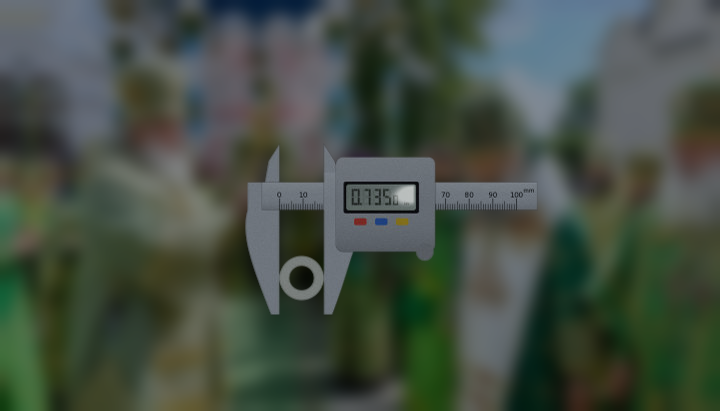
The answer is 0.7350 in
